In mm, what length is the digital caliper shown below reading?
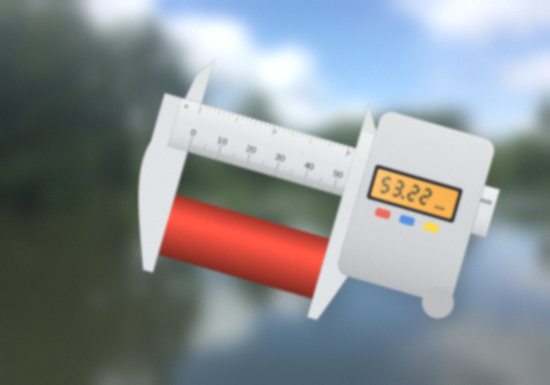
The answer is 53.22 mm
